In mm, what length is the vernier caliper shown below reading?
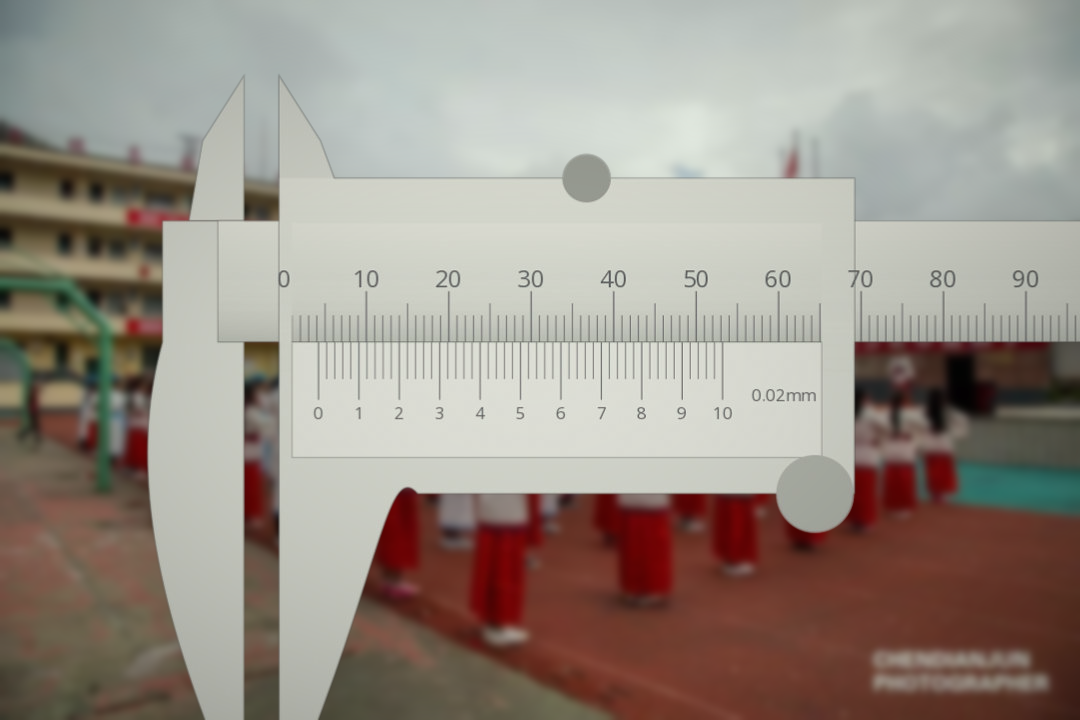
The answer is 4.2 mm
